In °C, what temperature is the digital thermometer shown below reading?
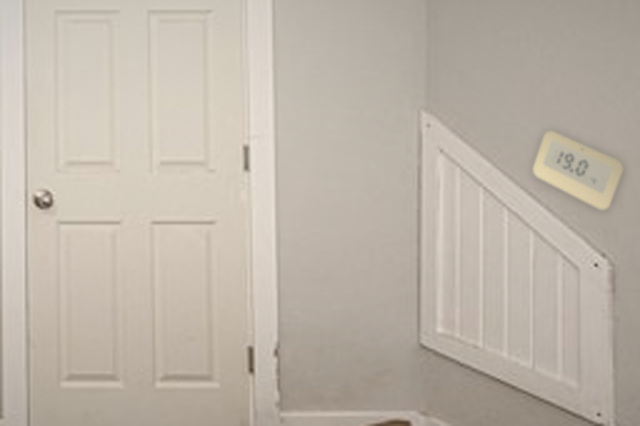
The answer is 19.0 °C
